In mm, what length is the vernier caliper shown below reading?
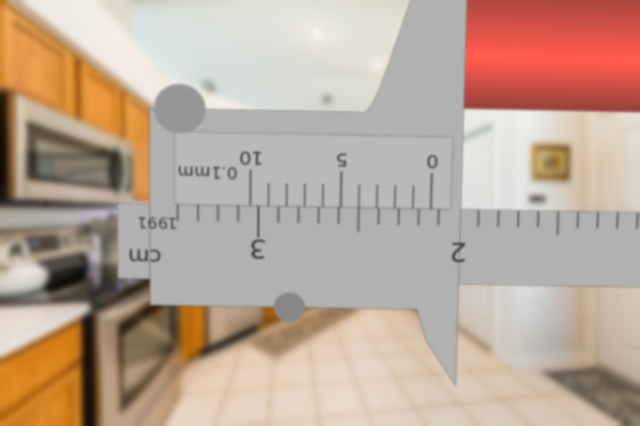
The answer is 21.4 mm
